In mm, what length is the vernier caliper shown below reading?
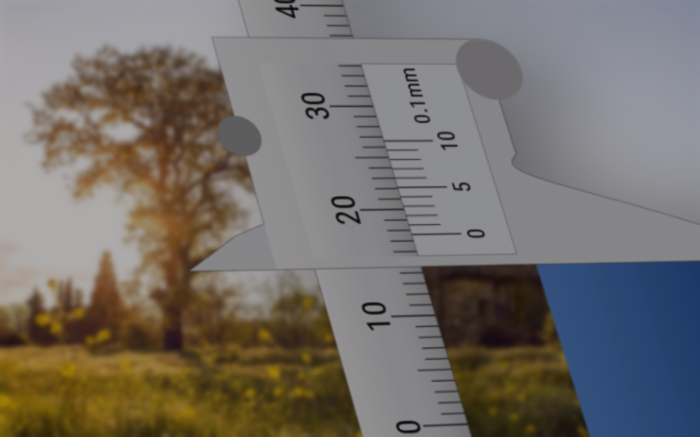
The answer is 17.6 mm
